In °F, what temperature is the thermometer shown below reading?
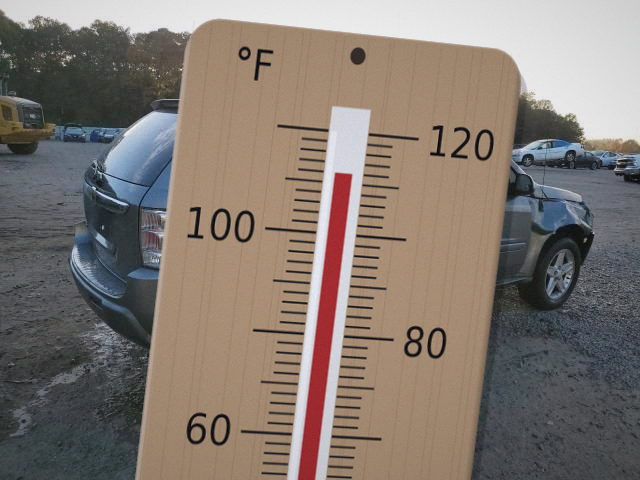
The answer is 112 °F
